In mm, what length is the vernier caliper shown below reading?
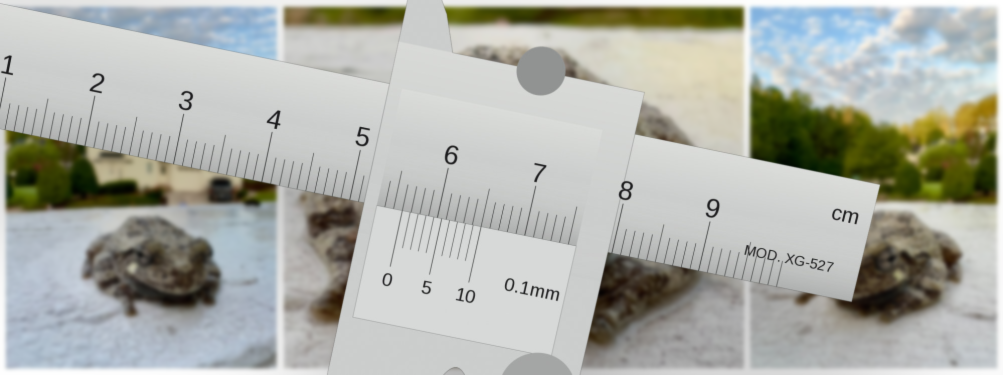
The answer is 56.0 mm
